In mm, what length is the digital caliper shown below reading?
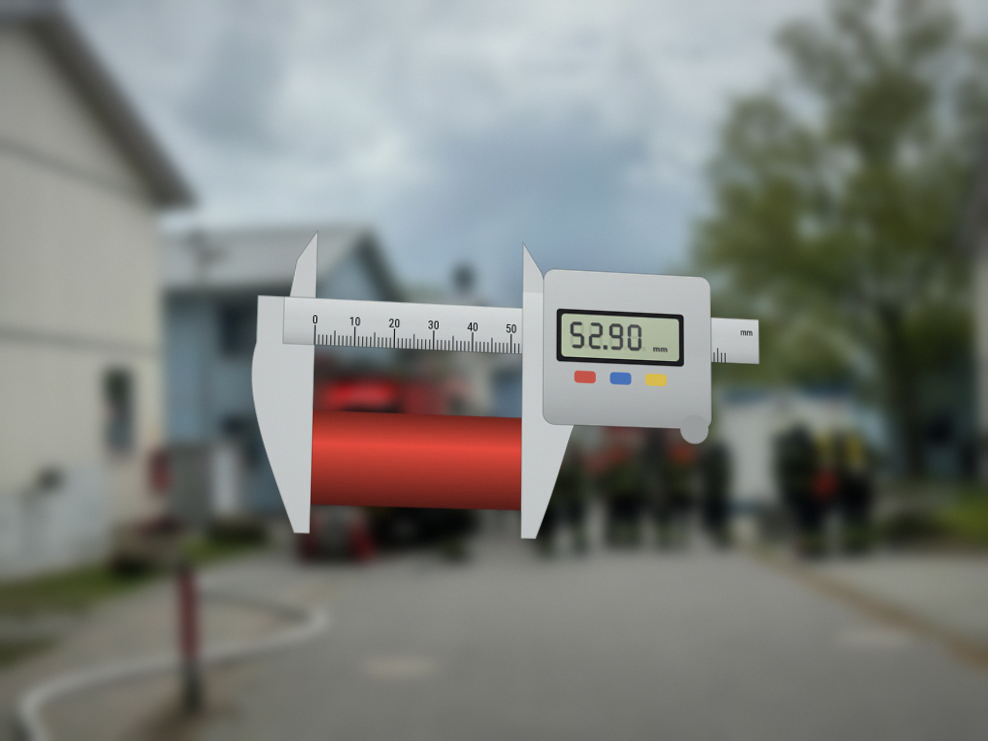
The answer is 52.90 mm
